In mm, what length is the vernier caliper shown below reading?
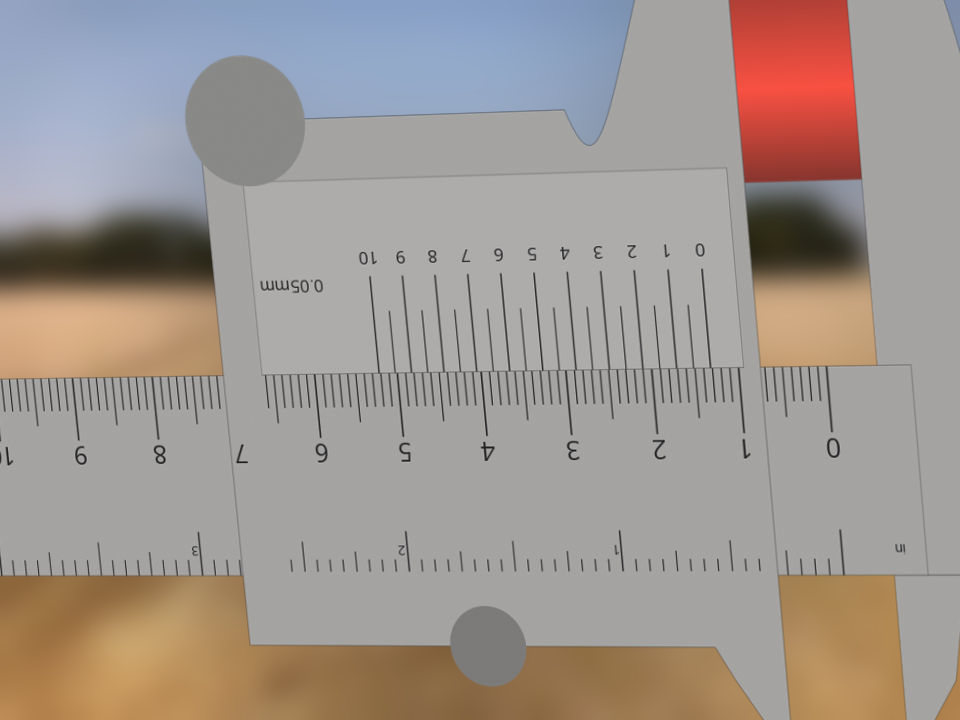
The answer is 13.2 mm
